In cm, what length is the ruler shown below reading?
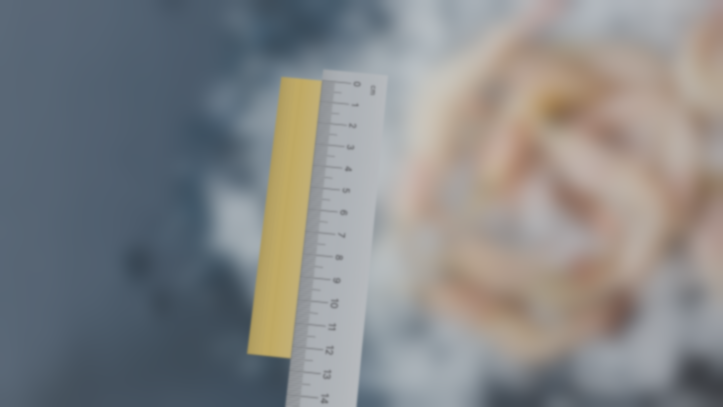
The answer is 12.5 cm
